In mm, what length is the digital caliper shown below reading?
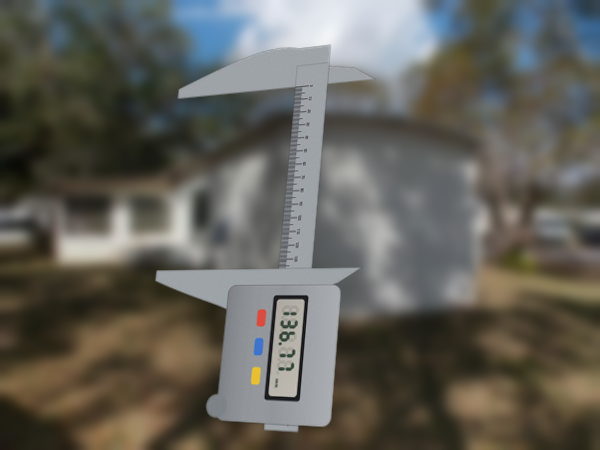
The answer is 136.77 mm
